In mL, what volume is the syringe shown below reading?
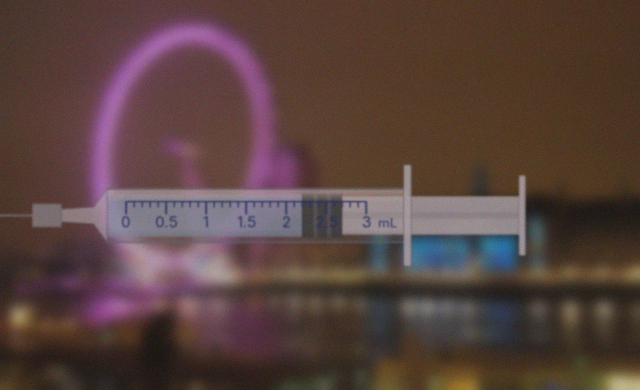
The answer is 2.2 mL
